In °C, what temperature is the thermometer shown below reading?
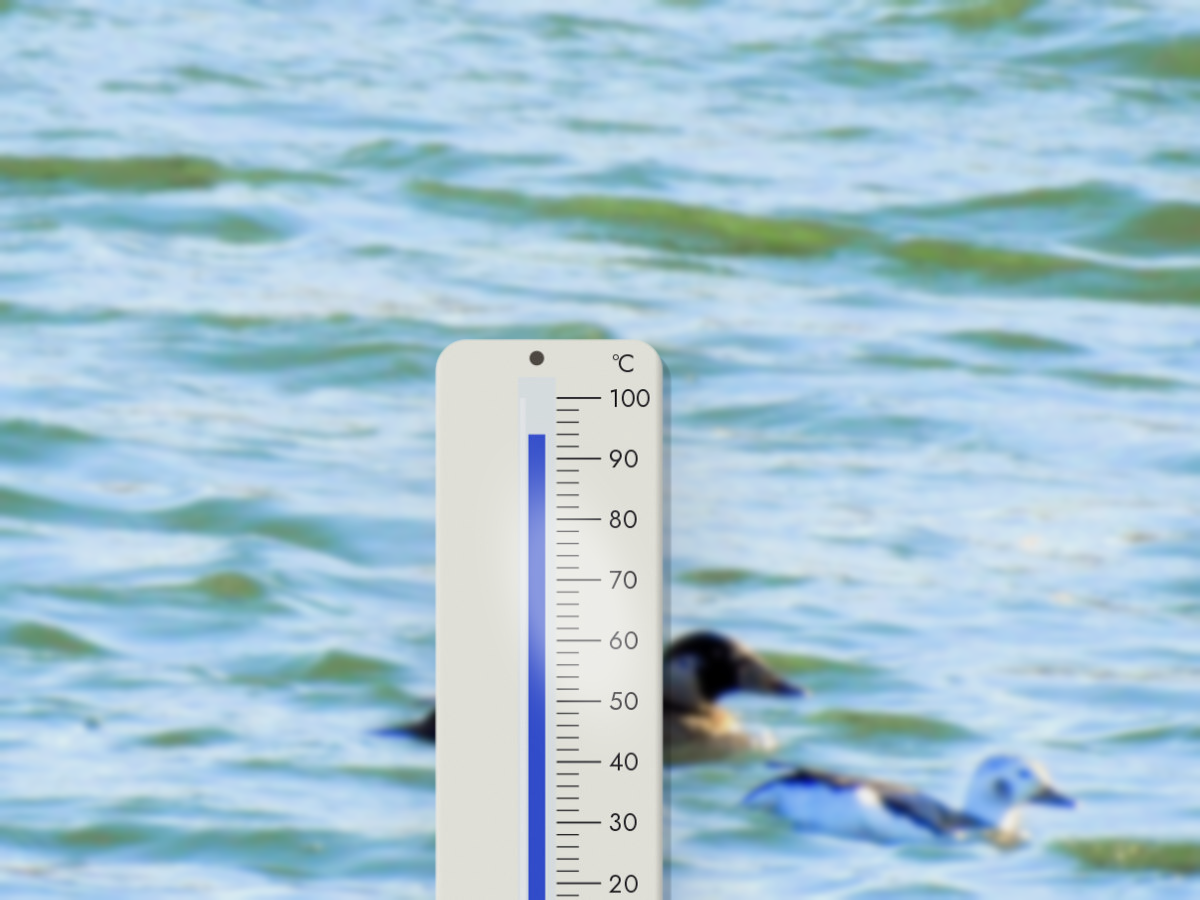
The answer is 94 °C
